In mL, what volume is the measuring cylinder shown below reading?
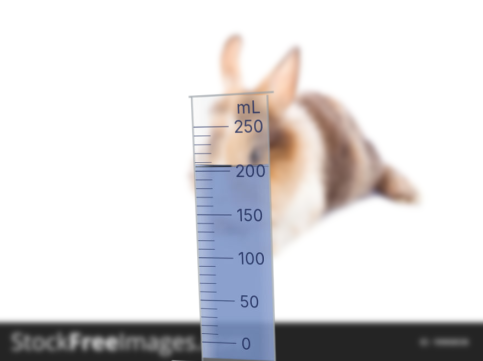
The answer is 205 mL
